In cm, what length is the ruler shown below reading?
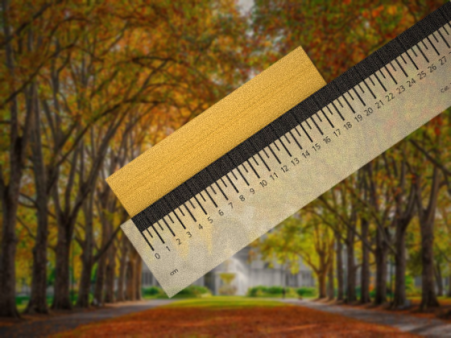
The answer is 18.5 cm
